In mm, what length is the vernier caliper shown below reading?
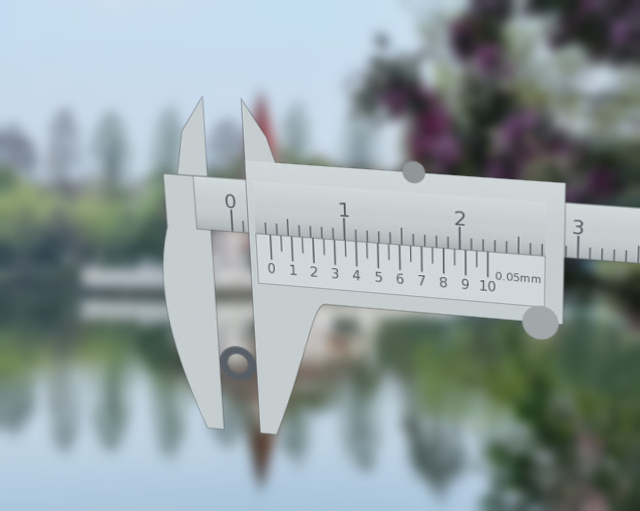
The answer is 3.4 mm
